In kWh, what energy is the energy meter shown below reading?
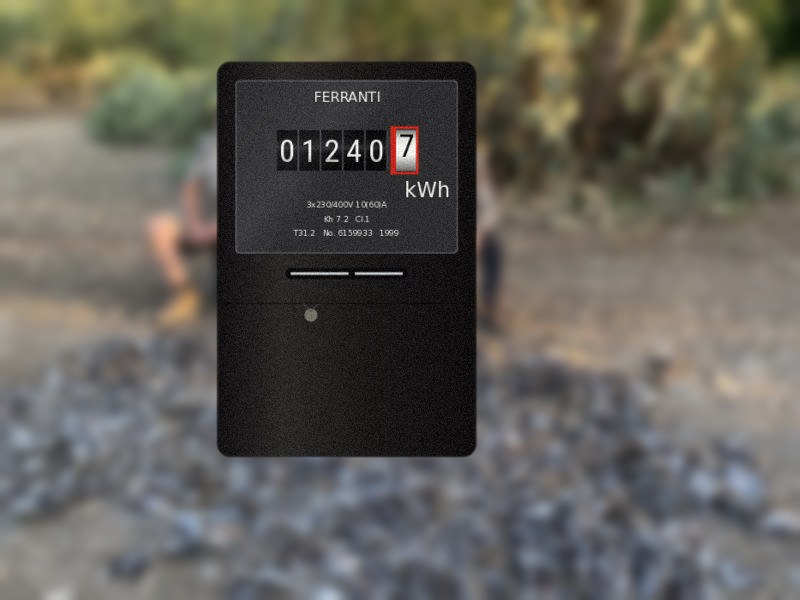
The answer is 1240.7 kWh
